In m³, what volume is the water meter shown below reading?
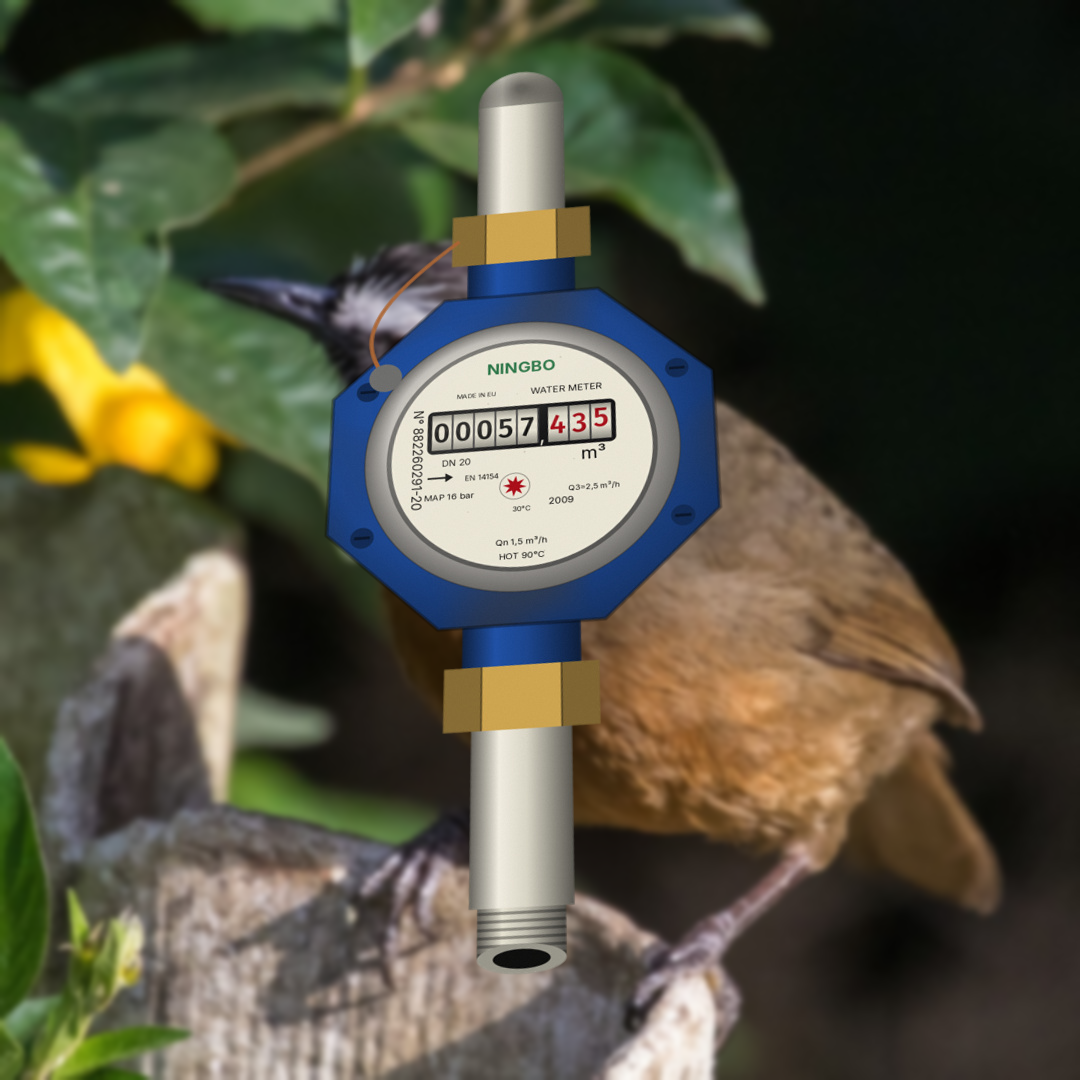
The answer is 57.435 m³
